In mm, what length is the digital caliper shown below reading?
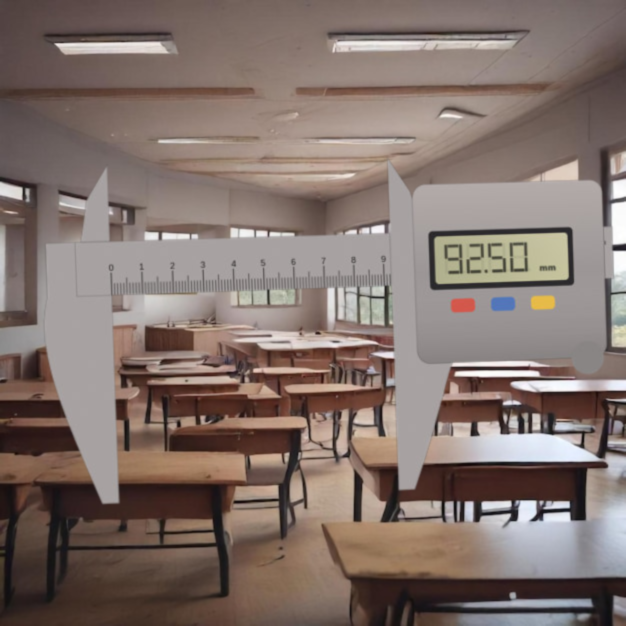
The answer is 92.50 mm
